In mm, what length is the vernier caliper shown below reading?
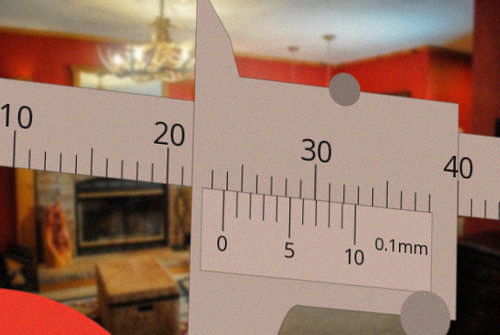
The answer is 23.8 mm
